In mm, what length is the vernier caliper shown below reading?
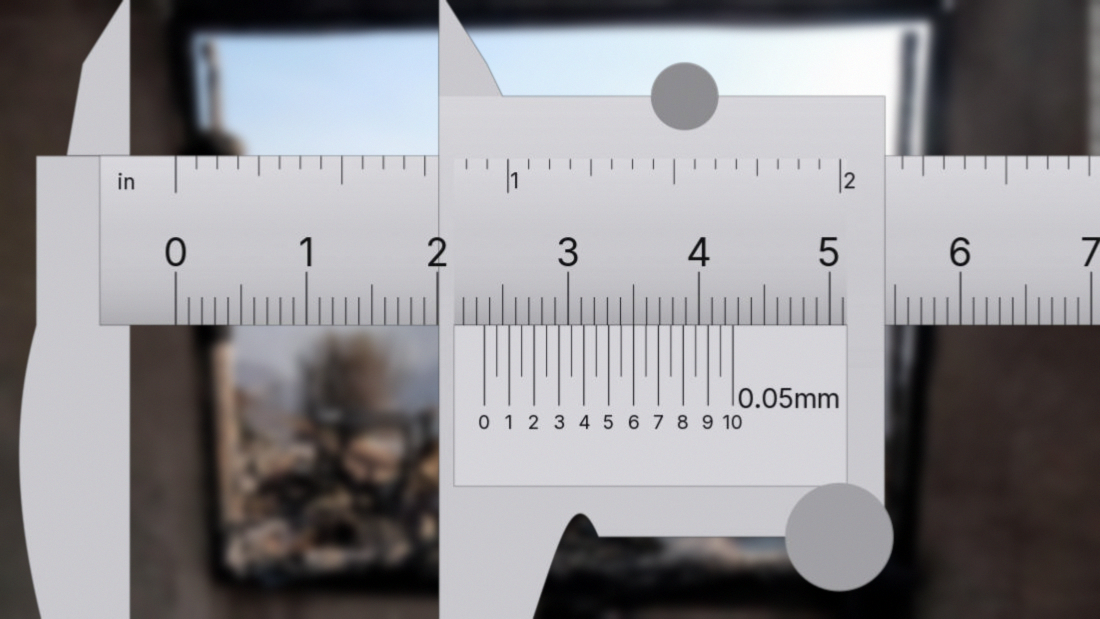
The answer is 23.6 mm
